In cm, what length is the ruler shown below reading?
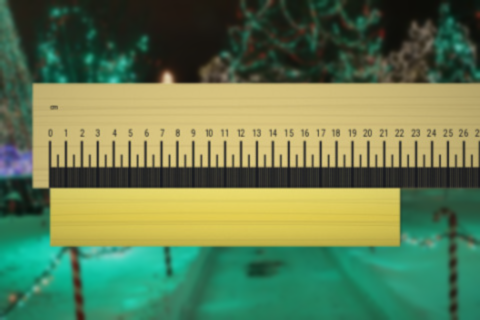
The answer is 22 cm
